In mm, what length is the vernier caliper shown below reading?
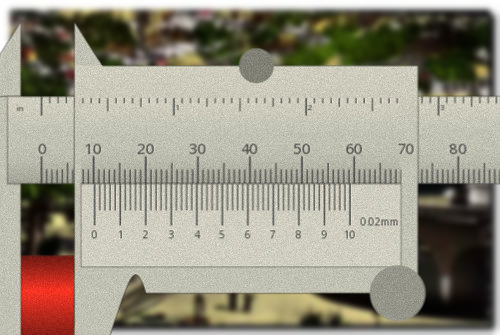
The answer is 10.2 mm
